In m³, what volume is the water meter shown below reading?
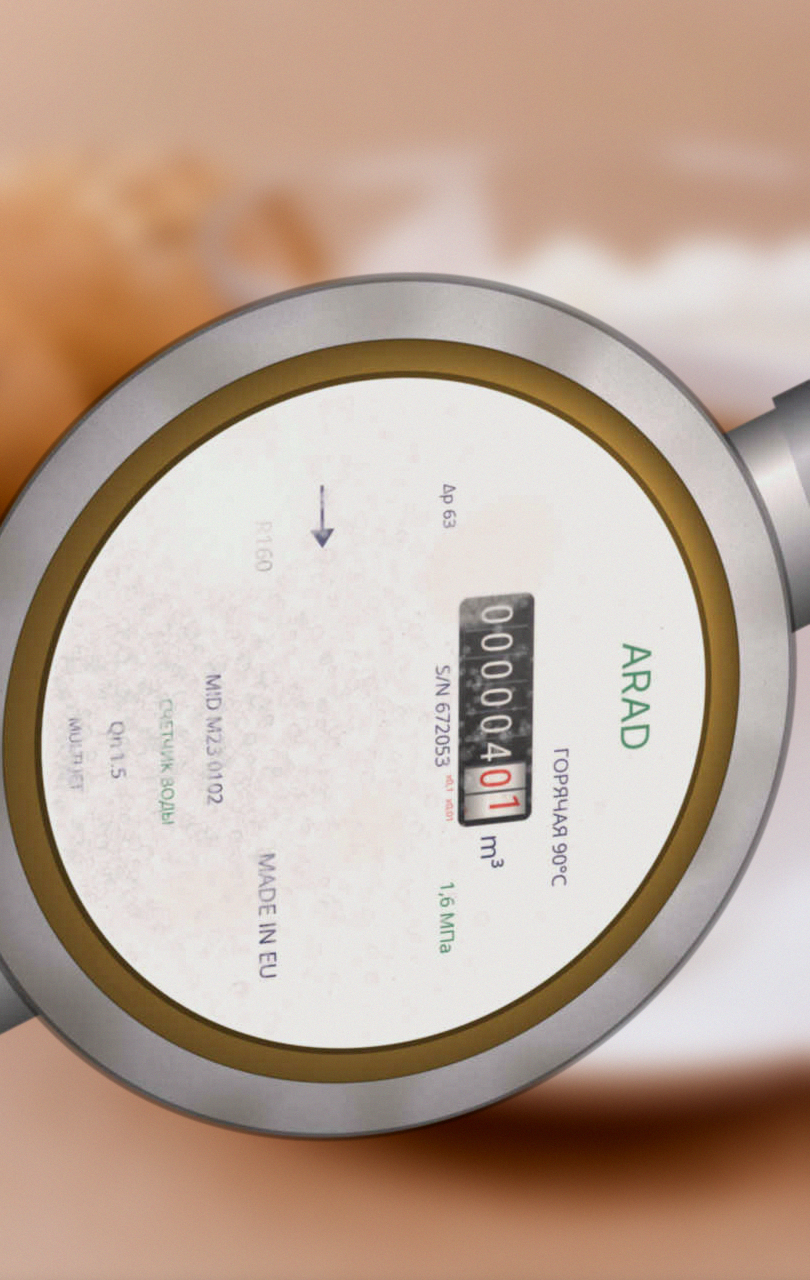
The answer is 4.01 m³
